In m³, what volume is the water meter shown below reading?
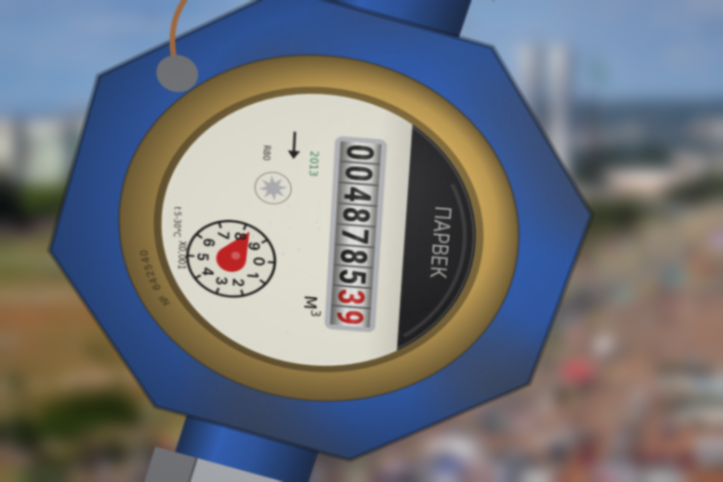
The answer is 48785.398 m³
